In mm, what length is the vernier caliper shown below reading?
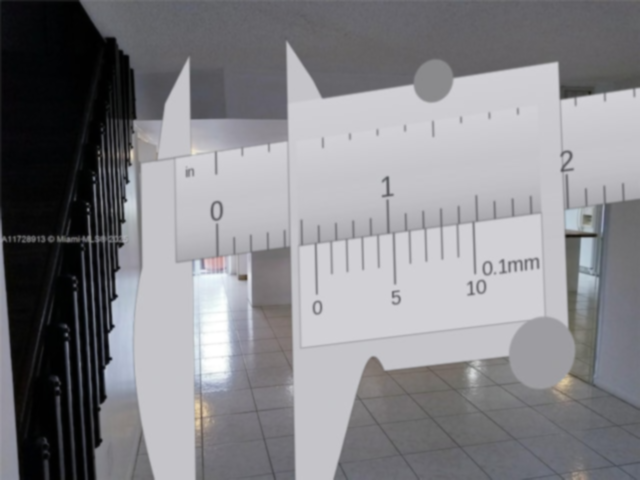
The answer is 5.8 mm
